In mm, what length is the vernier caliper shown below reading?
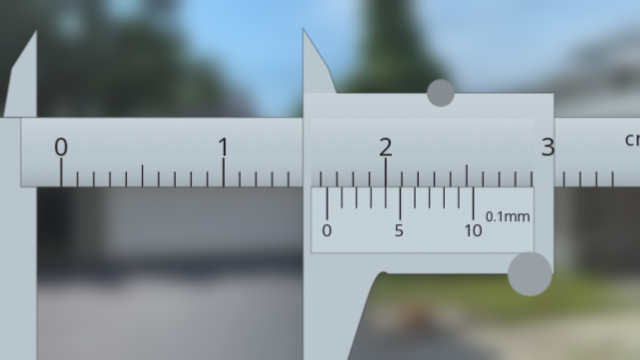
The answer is 16.4 mm
